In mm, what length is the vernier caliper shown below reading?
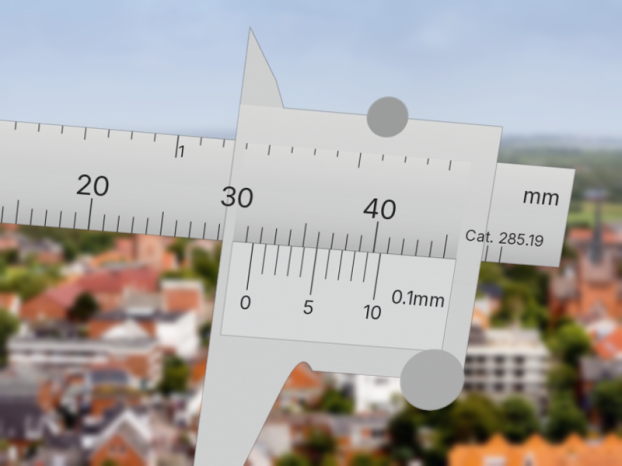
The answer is 31.5 mm
